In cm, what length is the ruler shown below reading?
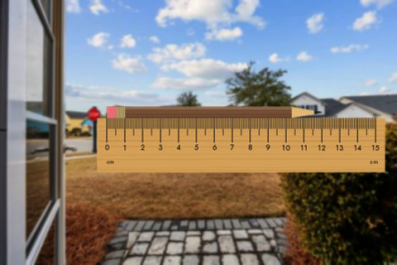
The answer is 12 cm
